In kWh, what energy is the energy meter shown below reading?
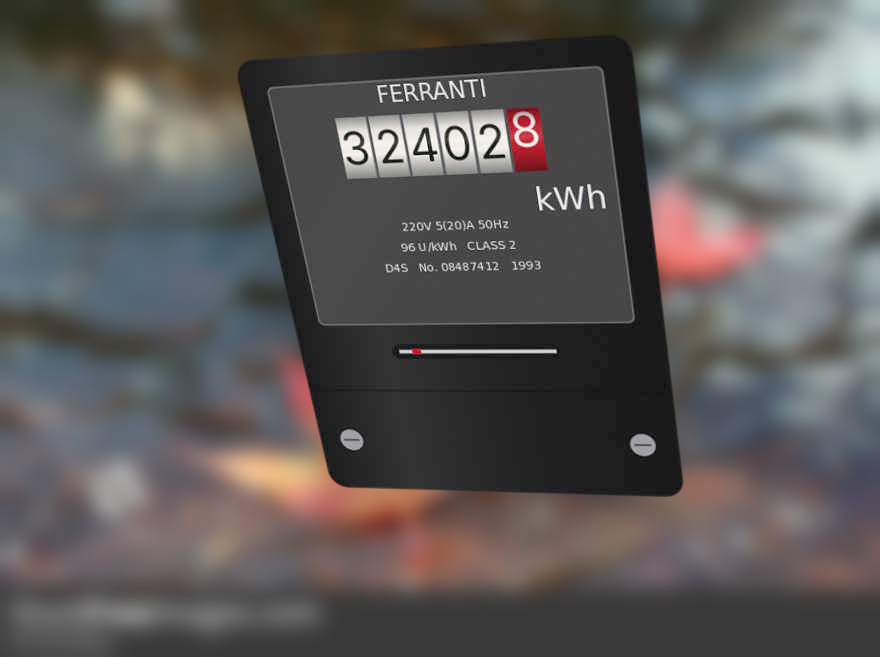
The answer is 32402.8 kWh
